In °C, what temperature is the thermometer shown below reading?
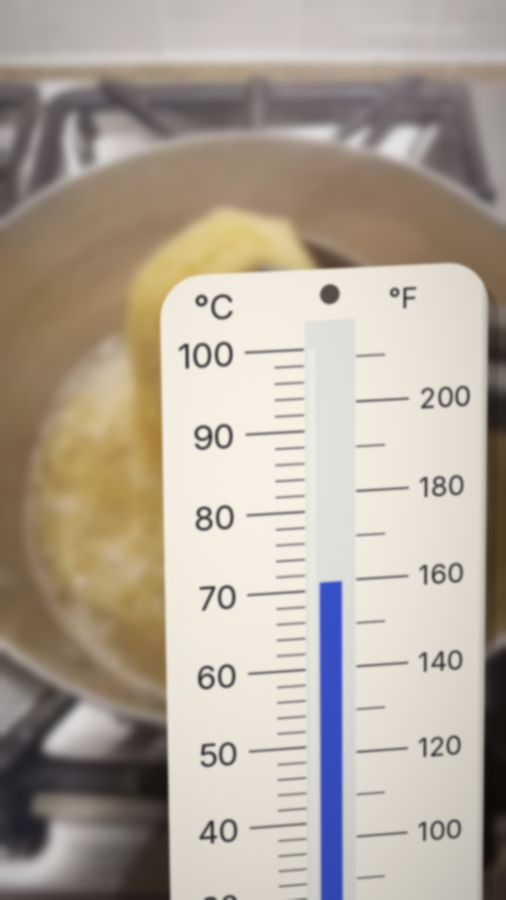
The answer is 71 °C
